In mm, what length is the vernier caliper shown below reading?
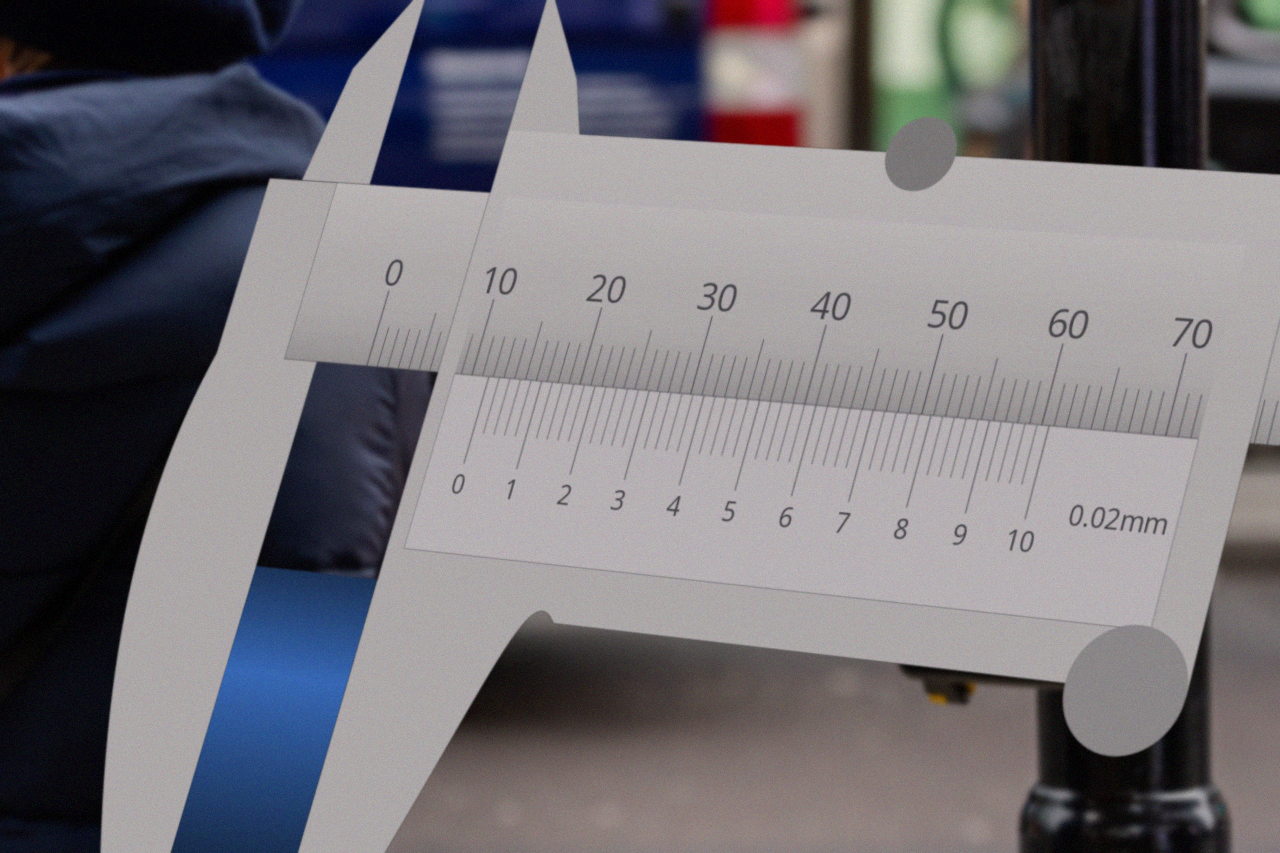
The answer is 11.6 mm
